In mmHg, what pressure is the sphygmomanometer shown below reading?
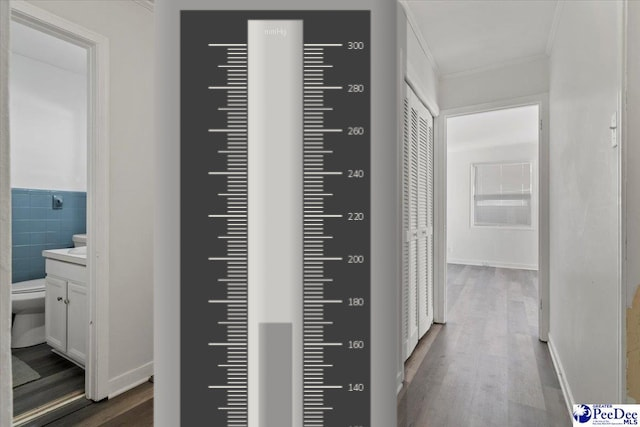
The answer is 170 mmHg
